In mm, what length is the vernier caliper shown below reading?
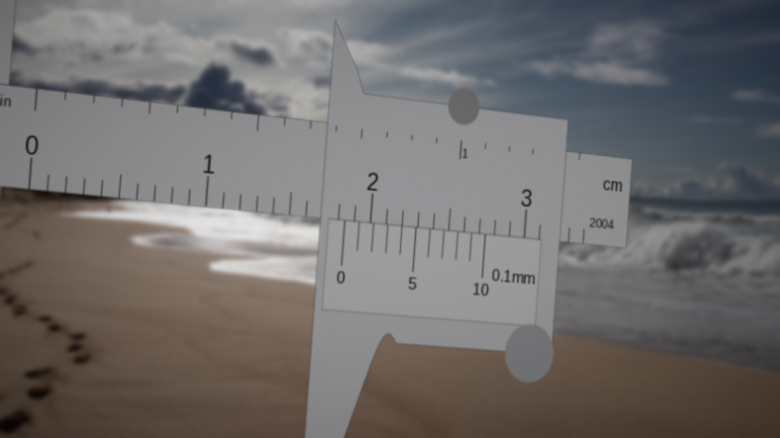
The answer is 18.4 mm
